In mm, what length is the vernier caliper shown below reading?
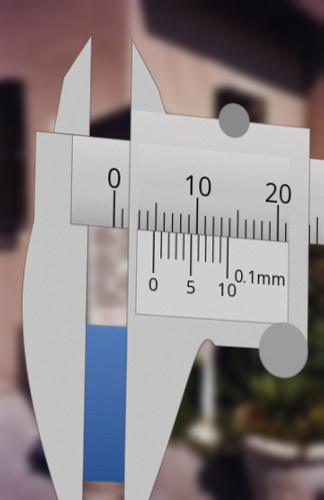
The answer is 4.8 mm
